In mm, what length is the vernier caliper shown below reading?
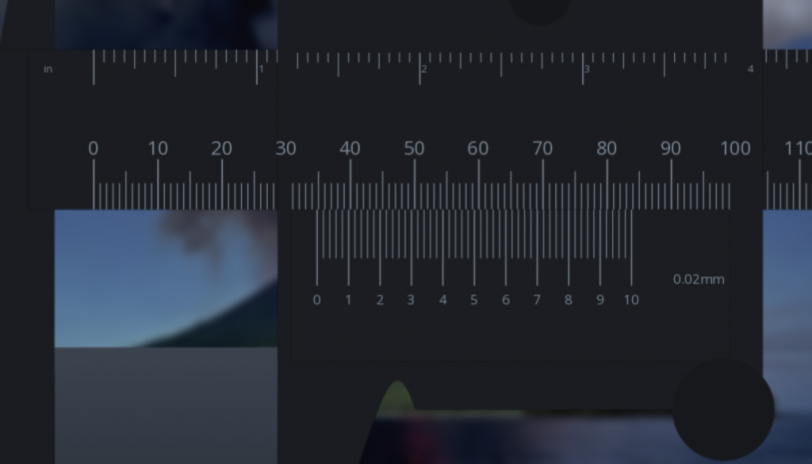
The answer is 34.8 mm
